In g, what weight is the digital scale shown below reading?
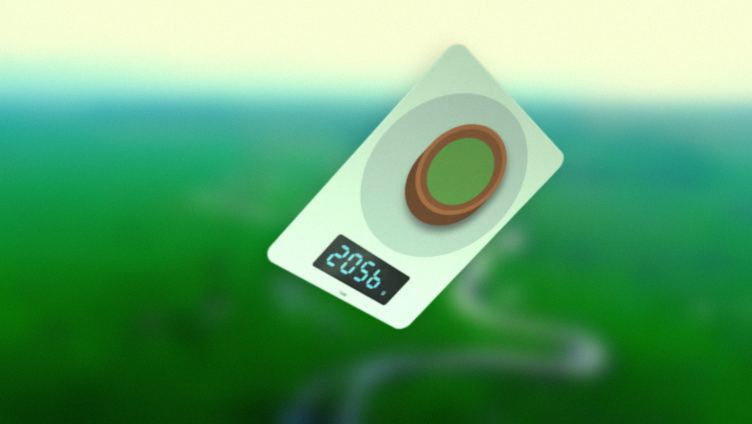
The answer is 2056 g
